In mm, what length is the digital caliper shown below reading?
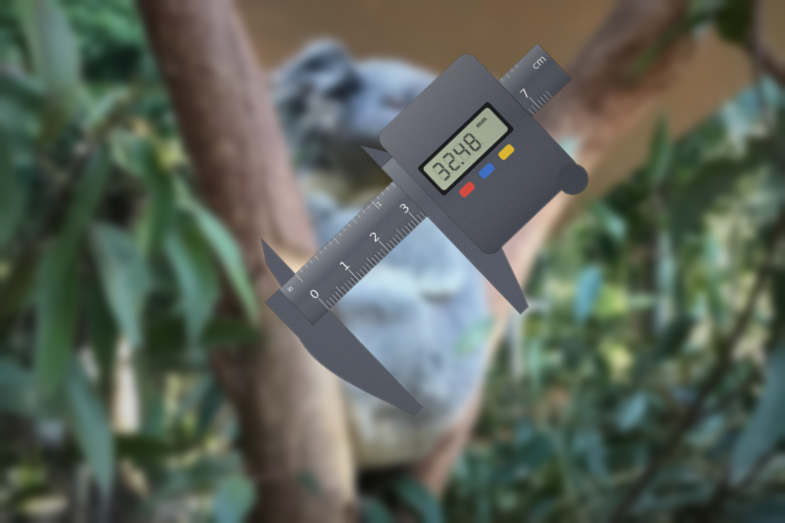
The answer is 32.48 mm
